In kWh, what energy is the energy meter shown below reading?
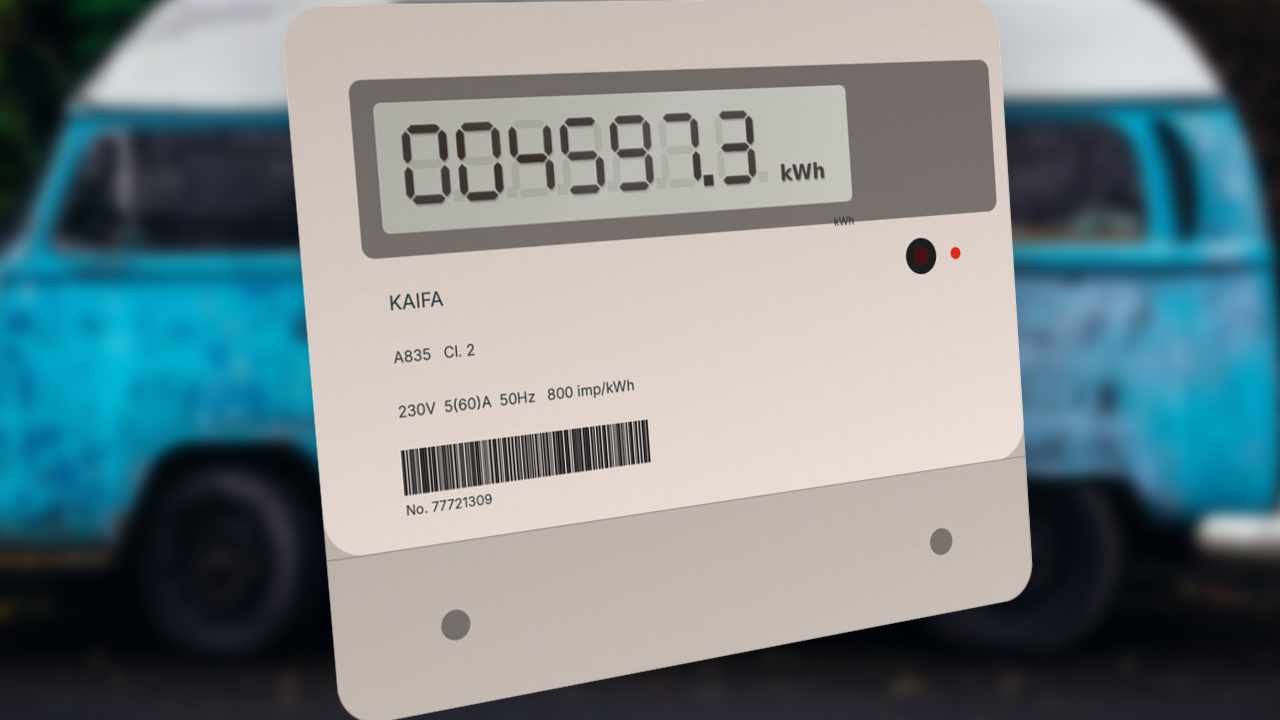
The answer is 4597.3 kWh
